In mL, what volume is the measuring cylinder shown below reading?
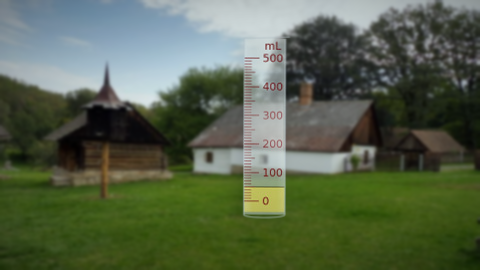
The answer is 50 mL
